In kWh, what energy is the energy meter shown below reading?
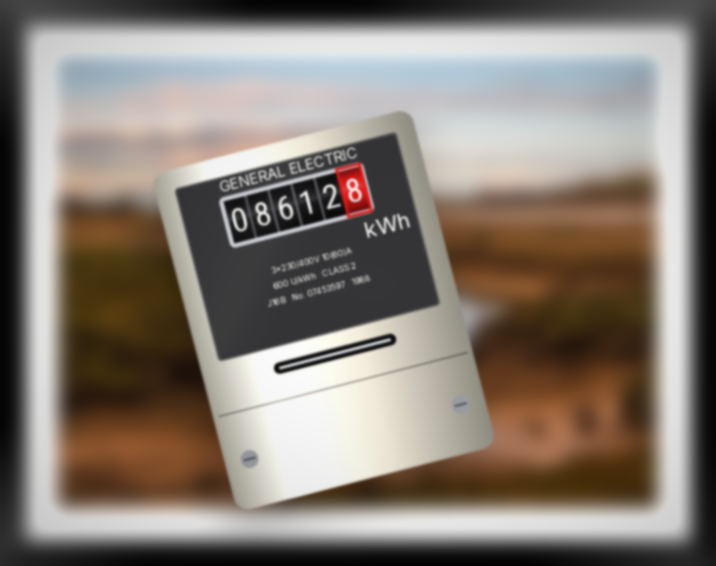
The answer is 8612.8 kWh
